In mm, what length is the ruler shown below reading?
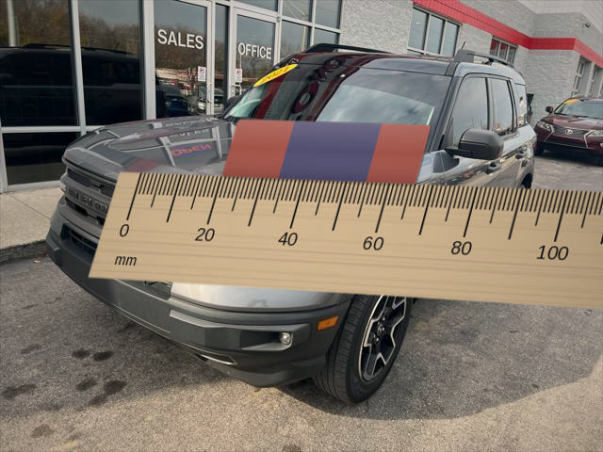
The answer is 46 mm
